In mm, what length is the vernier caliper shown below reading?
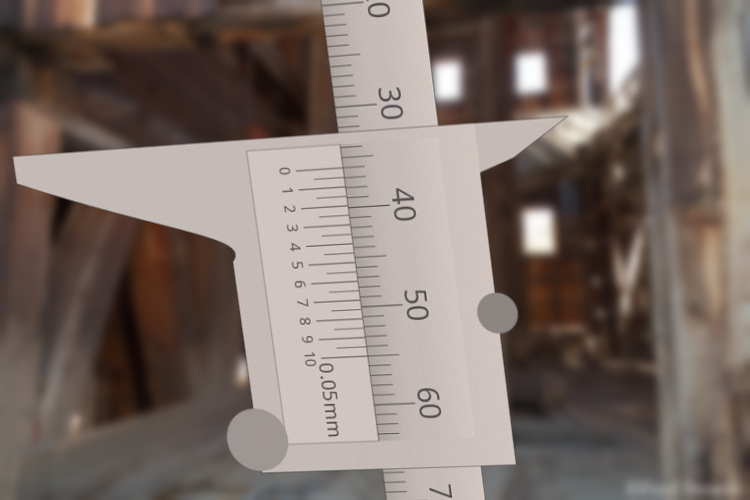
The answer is 36.0 mm
